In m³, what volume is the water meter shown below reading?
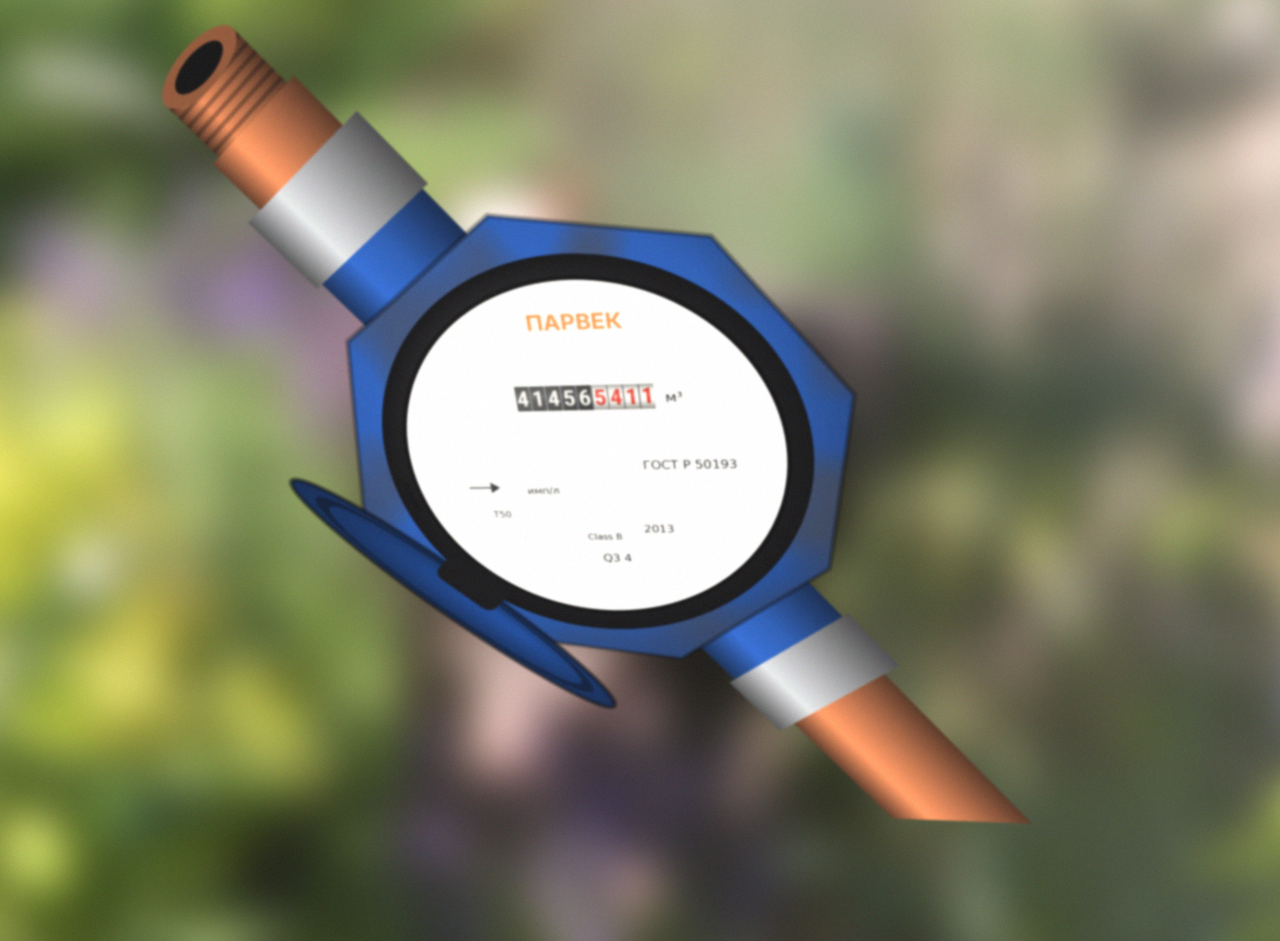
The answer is 41456.5411 m³
